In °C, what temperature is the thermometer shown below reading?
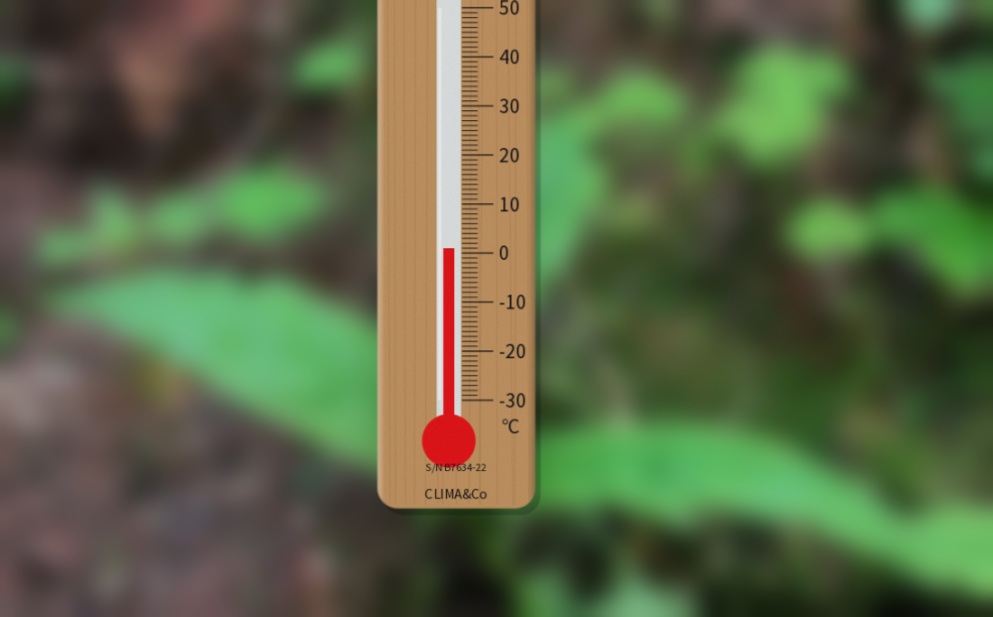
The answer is 1 °C
